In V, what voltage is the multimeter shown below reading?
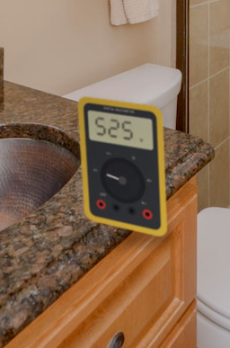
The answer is 525 V
